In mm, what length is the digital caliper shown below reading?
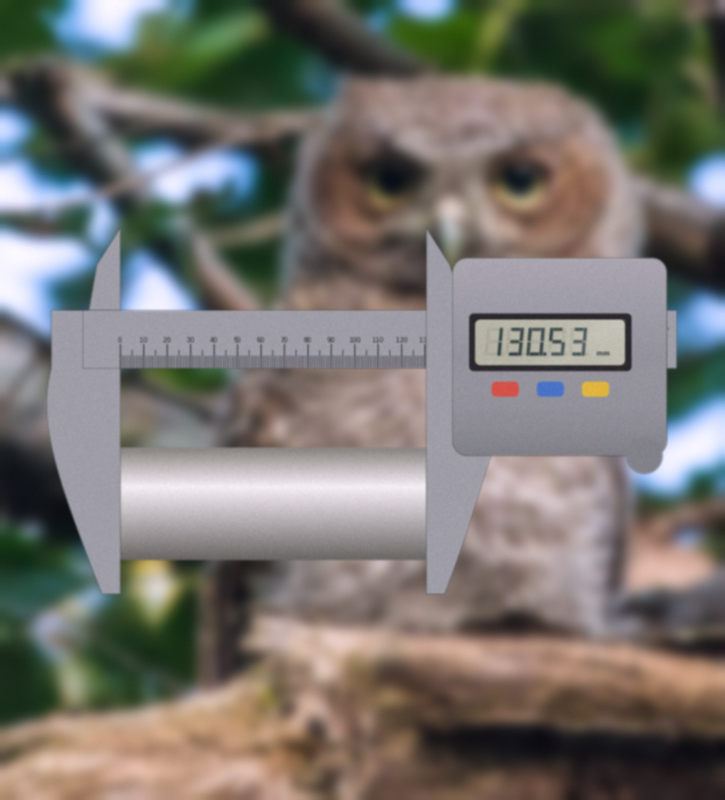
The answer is 130.53 mm
